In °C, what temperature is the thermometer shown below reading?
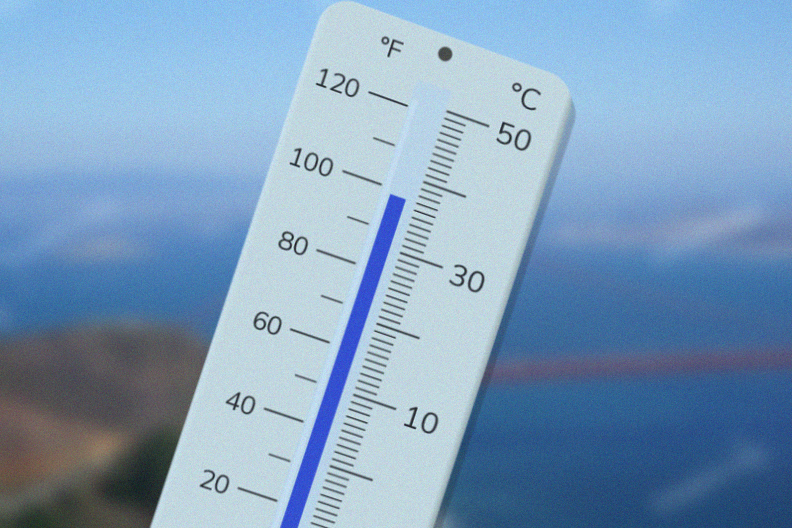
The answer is 37 °C
